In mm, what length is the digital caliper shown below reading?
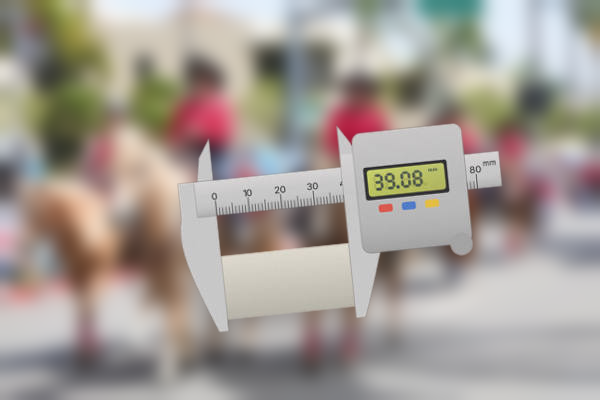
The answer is 39.08 mm
